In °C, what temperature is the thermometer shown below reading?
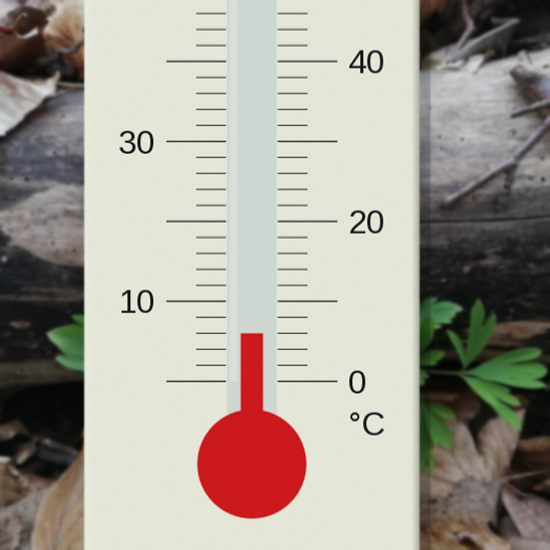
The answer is 6 °C
